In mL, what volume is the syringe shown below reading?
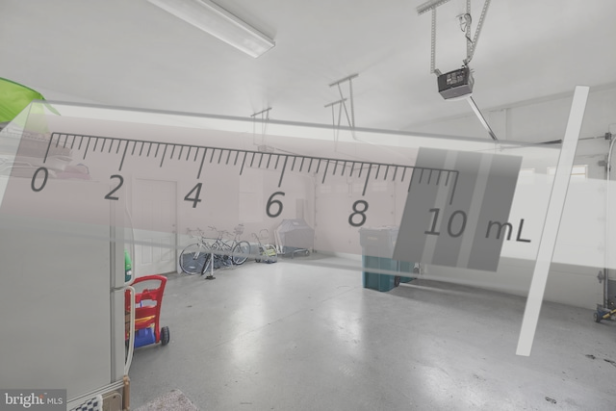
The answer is 9 mL
